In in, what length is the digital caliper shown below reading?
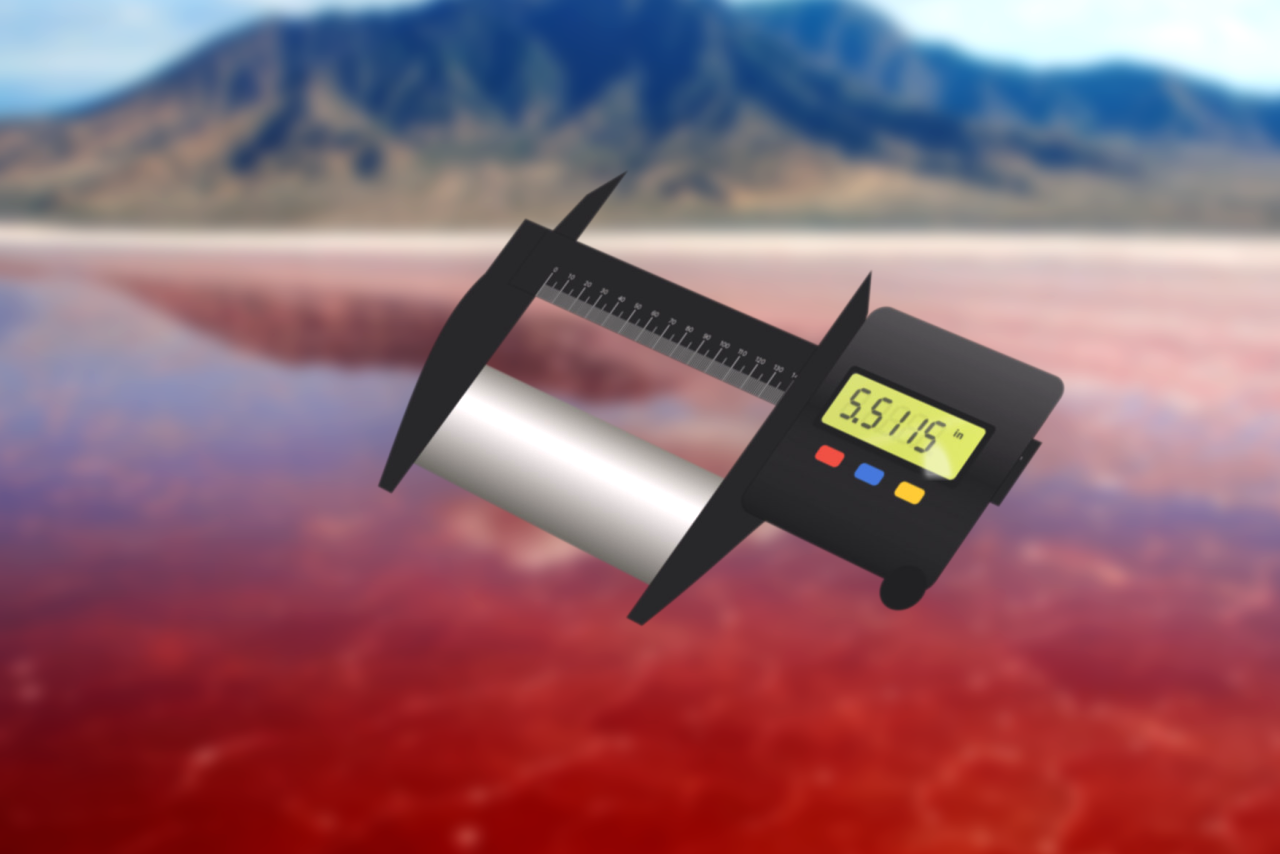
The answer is 5.5115 in
